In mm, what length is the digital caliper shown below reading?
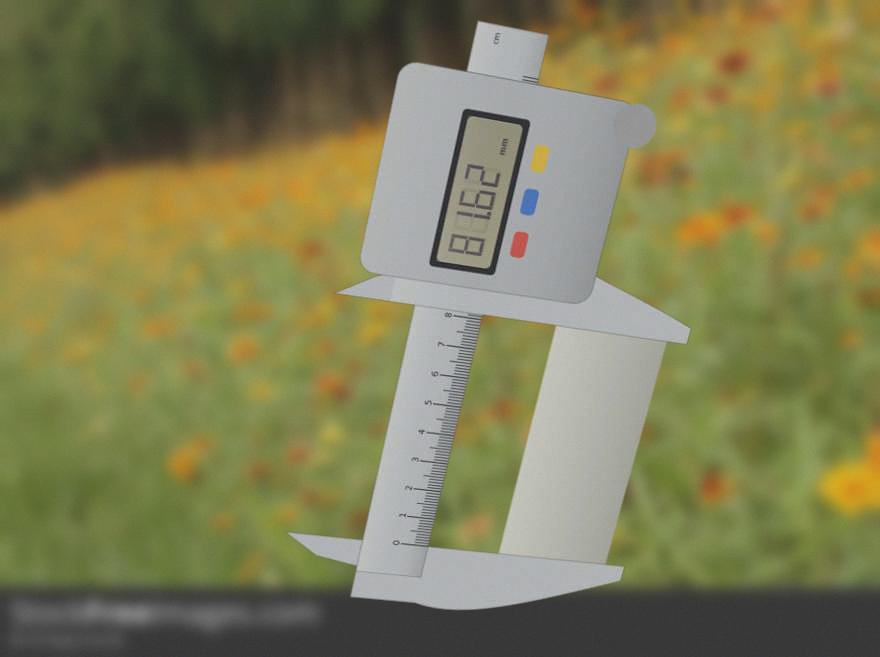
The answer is 81.62 mm
